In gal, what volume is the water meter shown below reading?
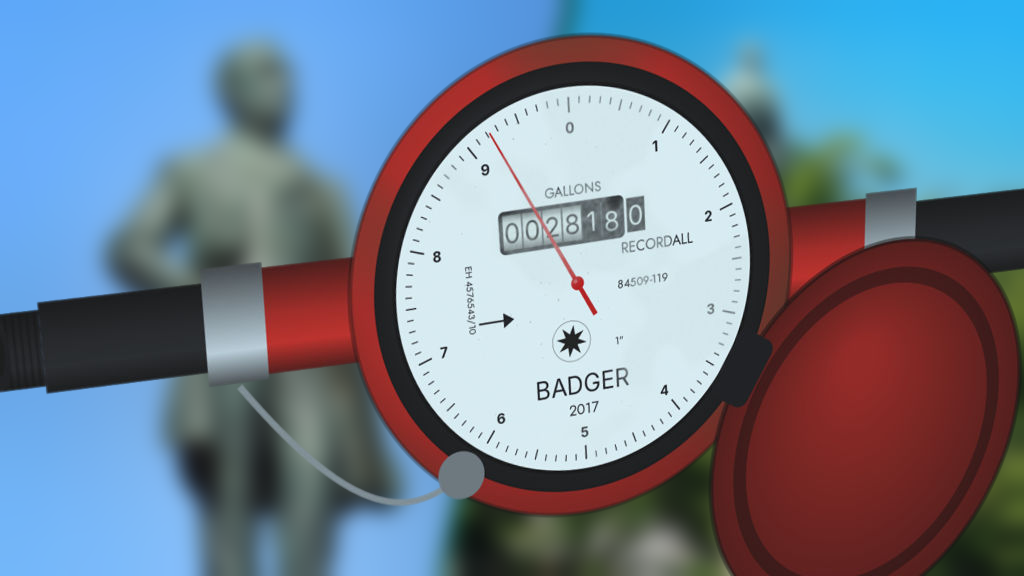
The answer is 28179.2 gal
